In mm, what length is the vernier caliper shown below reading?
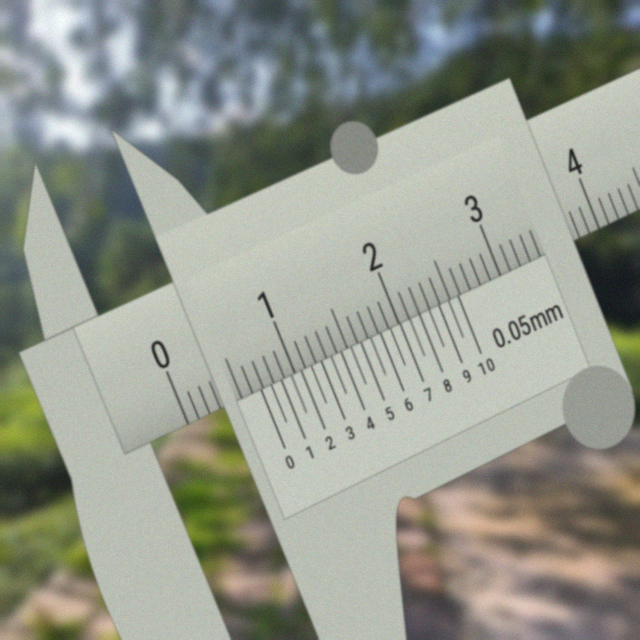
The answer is 6.8 mm
